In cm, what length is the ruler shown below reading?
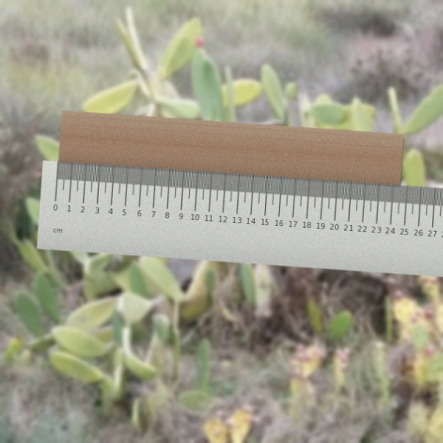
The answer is 24.5 cm
